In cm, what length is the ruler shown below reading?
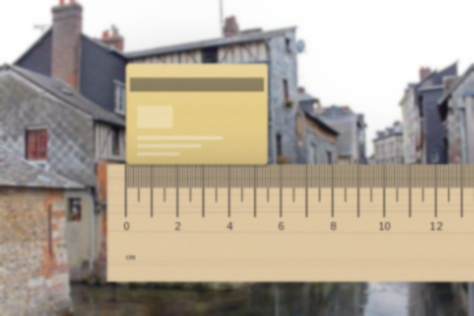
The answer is 5.5 cm
